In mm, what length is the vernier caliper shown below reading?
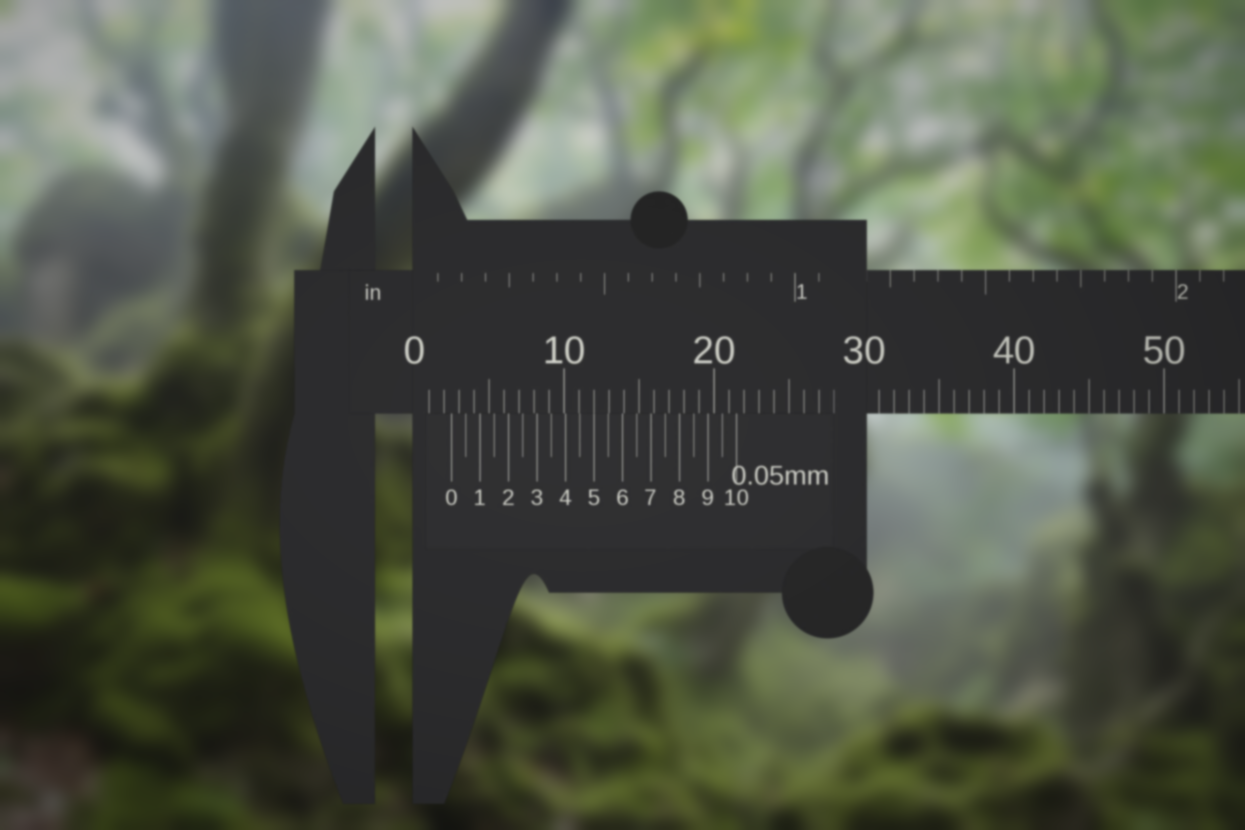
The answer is 2.5 mm
